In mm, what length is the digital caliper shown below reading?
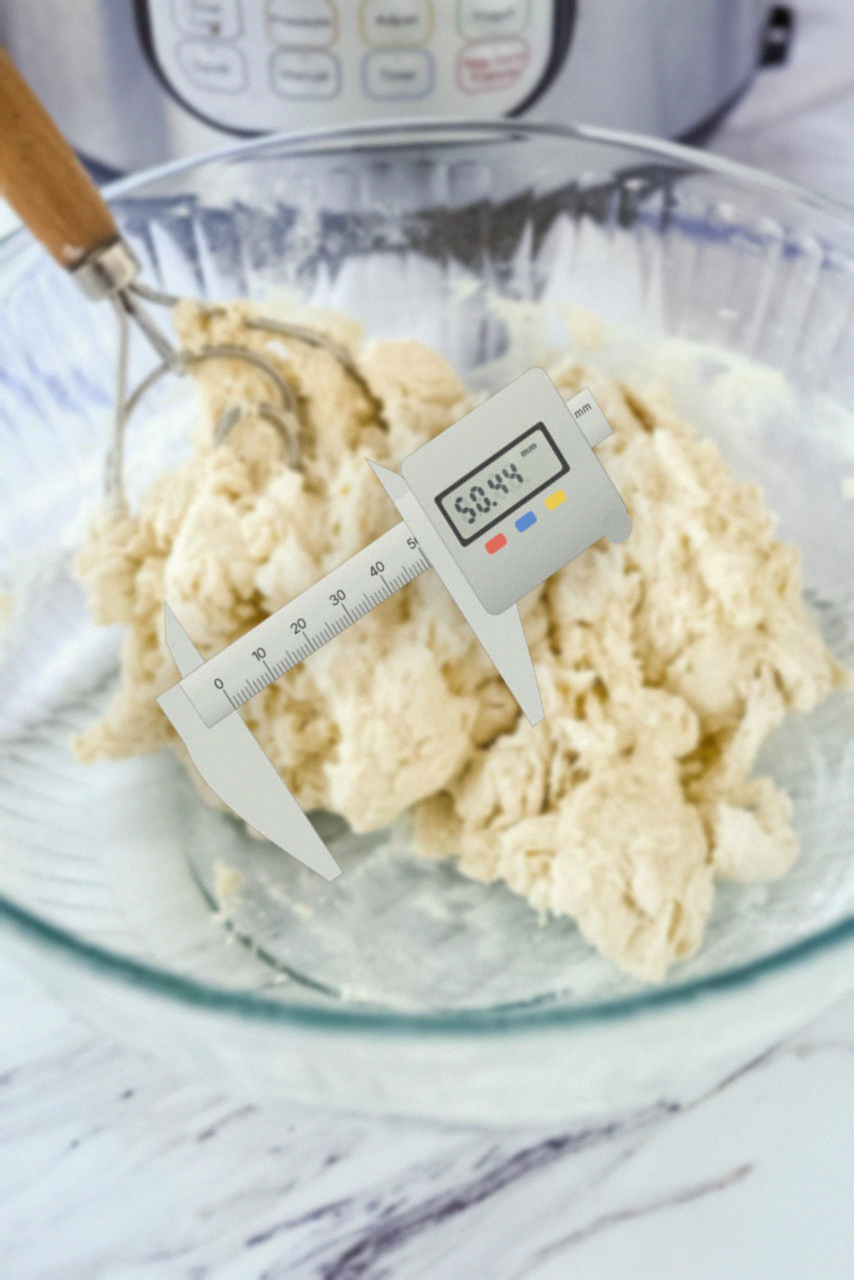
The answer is 50.44 mm
